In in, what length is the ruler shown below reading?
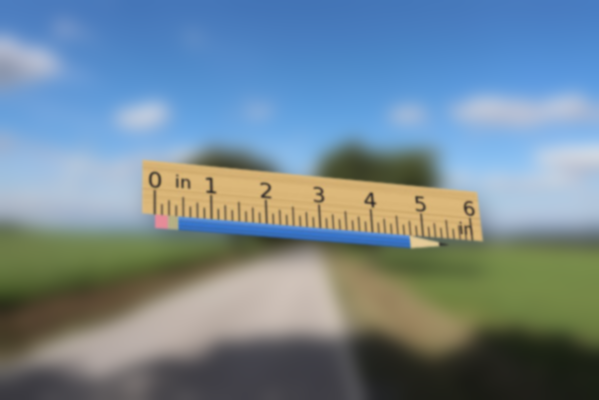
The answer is 5.5 in
